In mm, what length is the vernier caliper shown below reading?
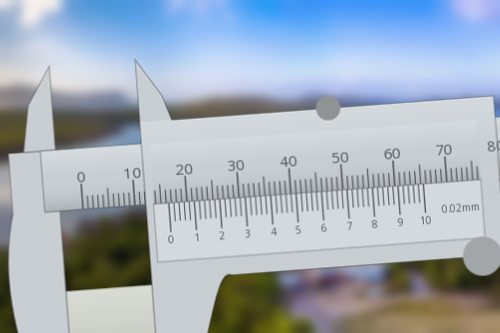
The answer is 16.5 mm
